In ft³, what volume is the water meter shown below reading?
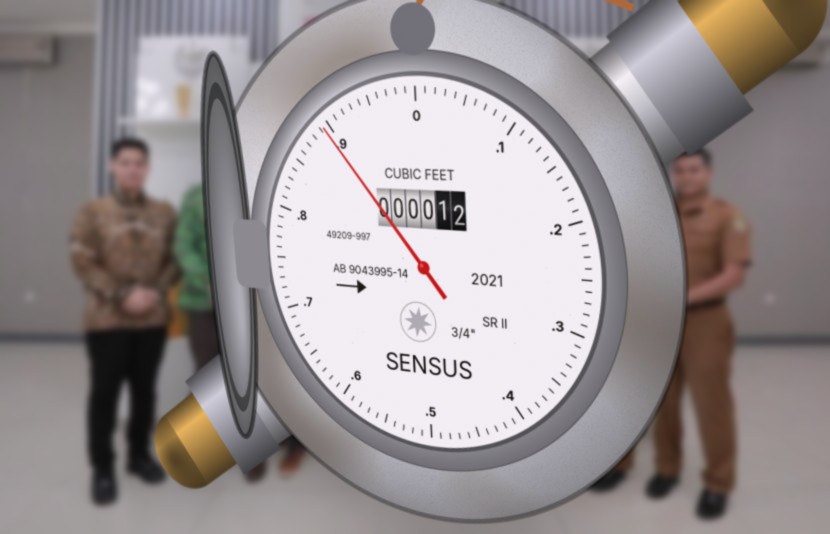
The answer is 11.89 ft³
